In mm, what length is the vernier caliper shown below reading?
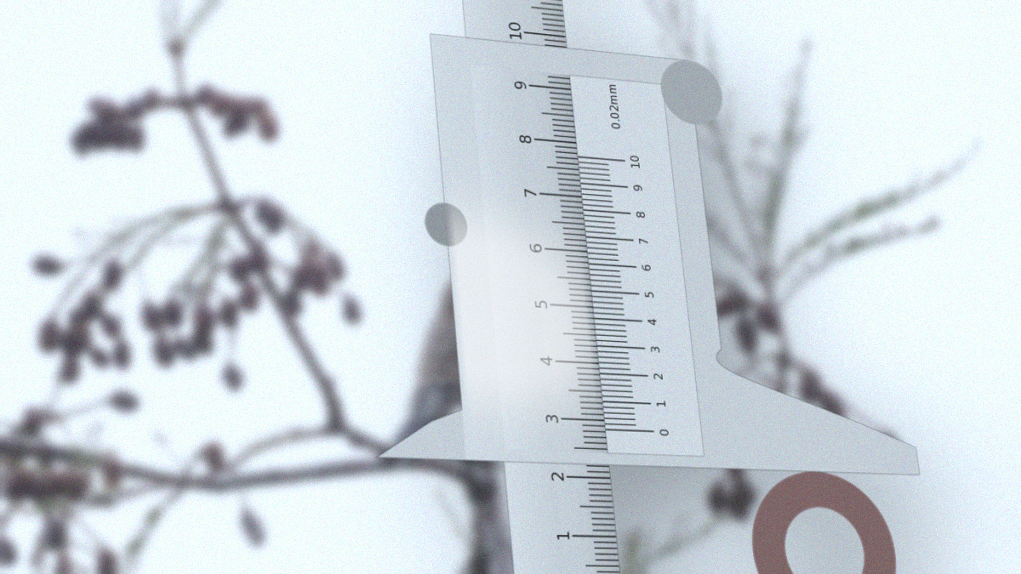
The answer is 28.4 mm
